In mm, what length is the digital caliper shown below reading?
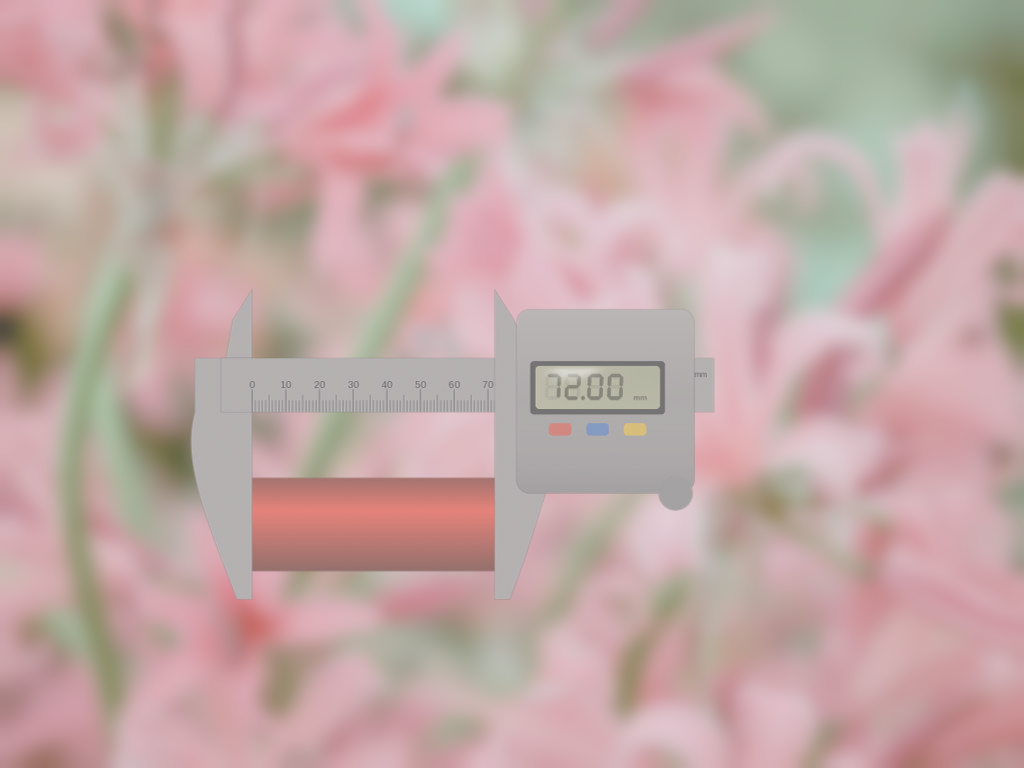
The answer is 72.00 mm
